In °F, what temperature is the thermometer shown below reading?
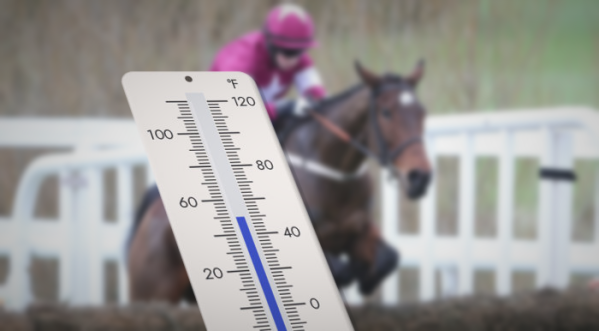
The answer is 50 °F
